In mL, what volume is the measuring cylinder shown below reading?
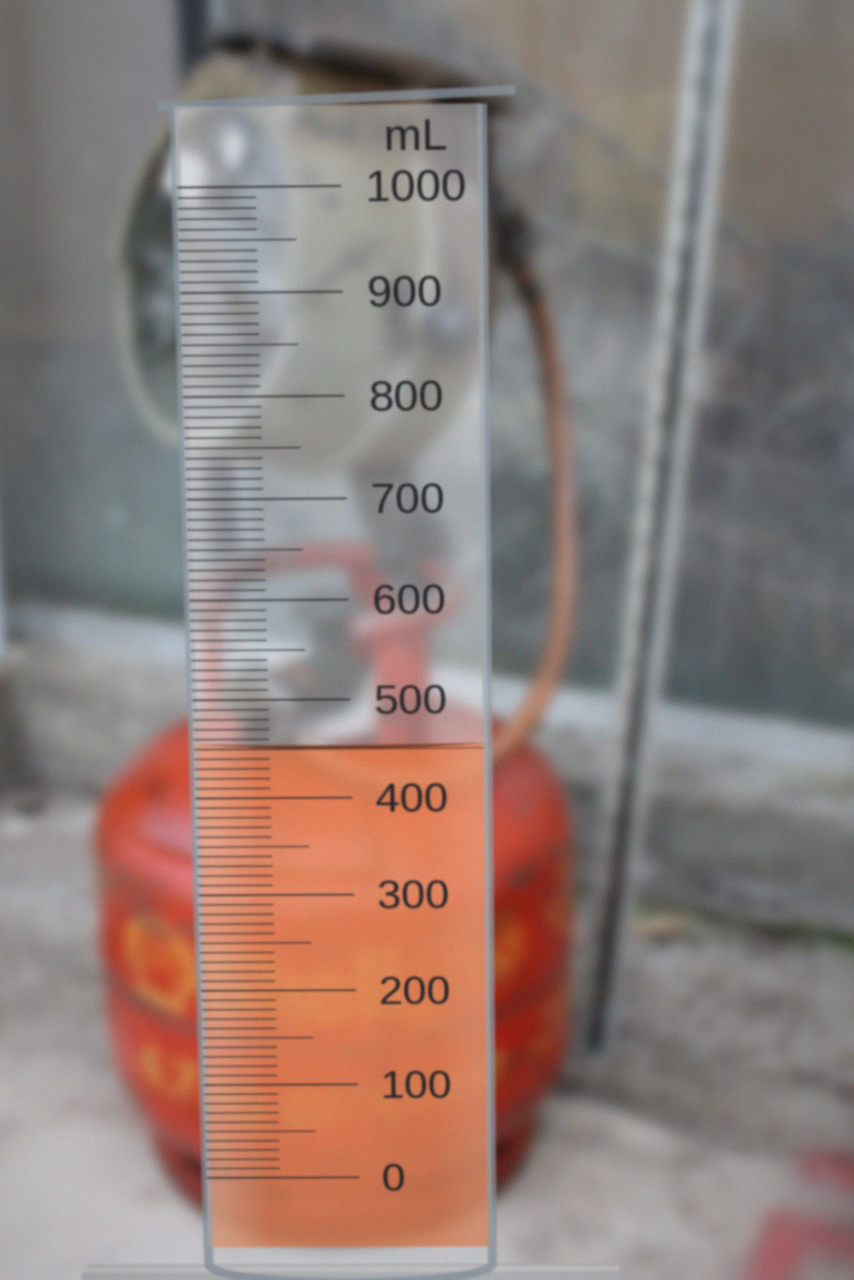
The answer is 450 mL
